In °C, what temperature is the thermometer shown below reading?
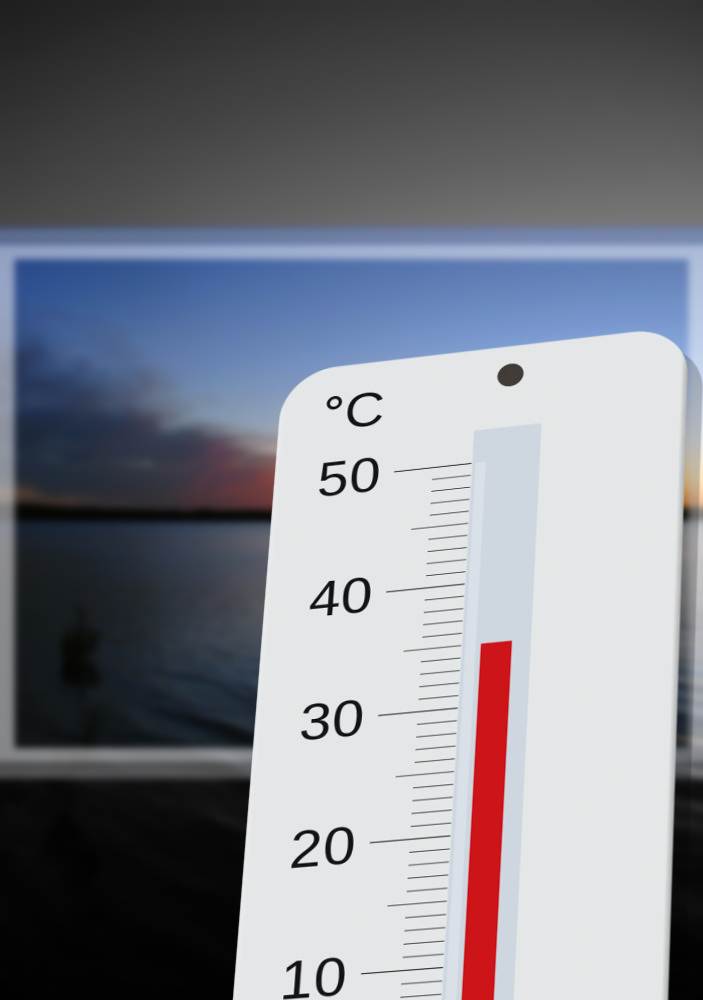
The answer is 35 °C
